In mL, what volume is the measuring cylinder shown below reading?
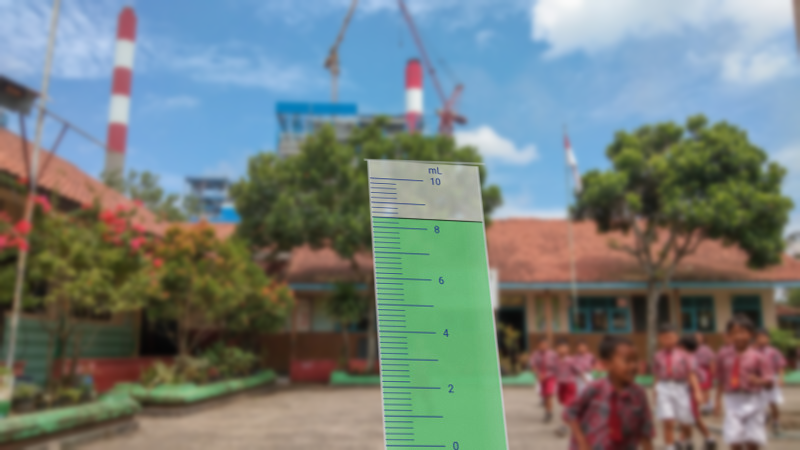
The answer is 8.4 mL
